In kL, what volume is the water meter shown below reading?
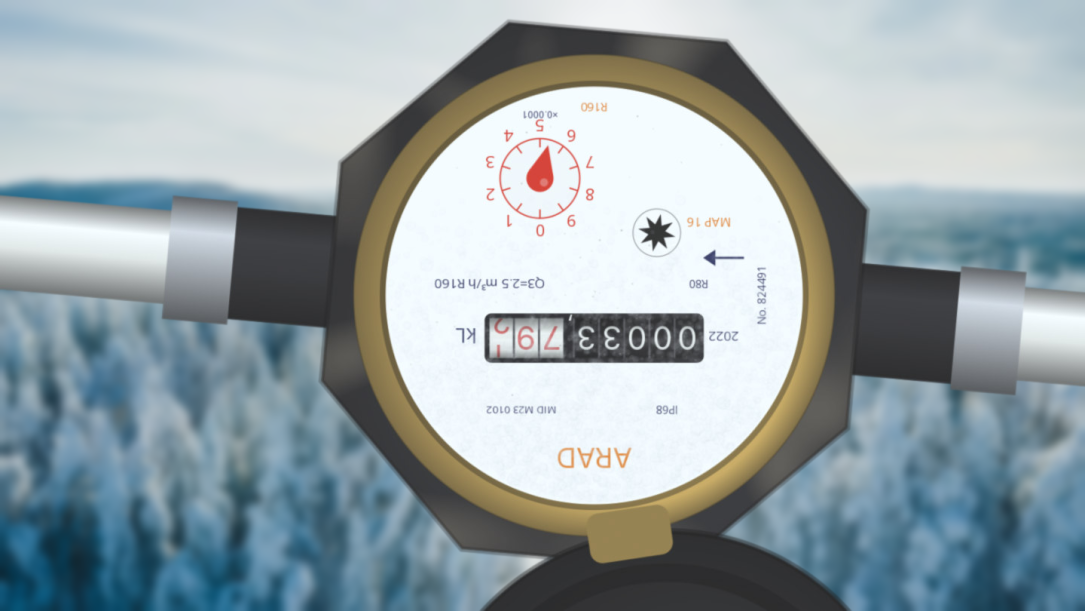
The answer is 33.7915 kL
